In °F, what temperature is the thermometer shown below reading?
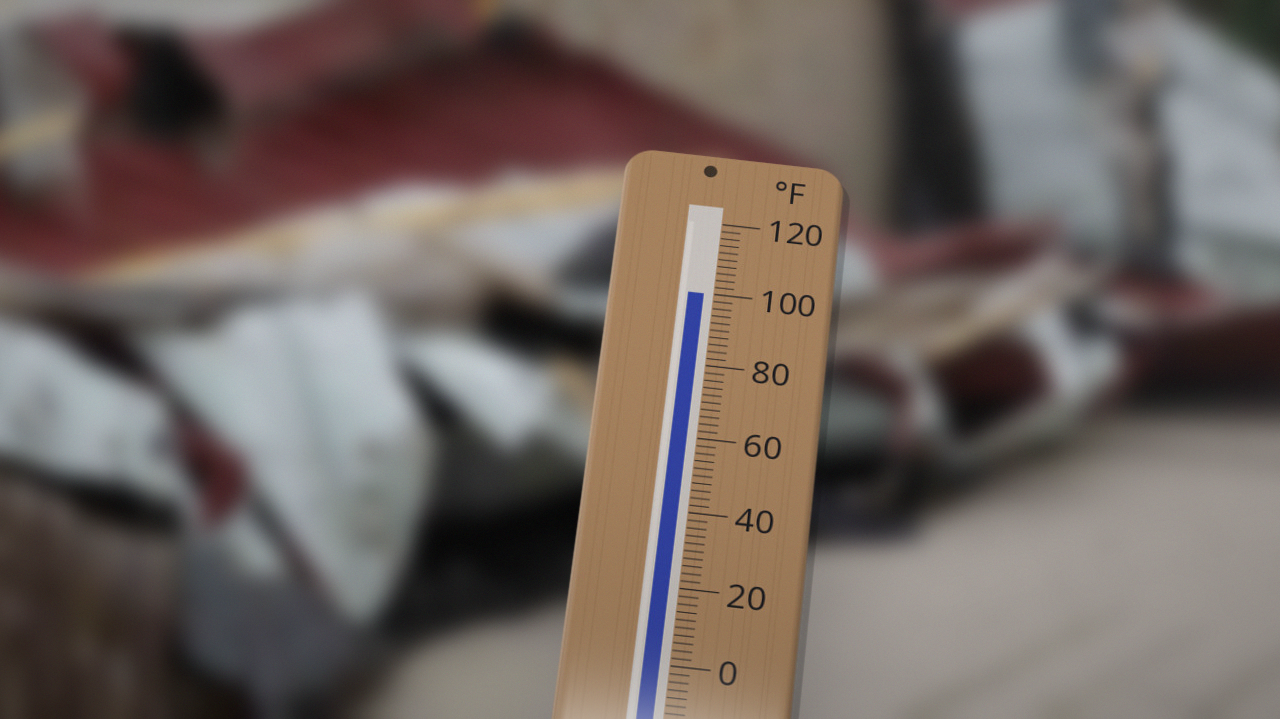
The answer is 100 °F
